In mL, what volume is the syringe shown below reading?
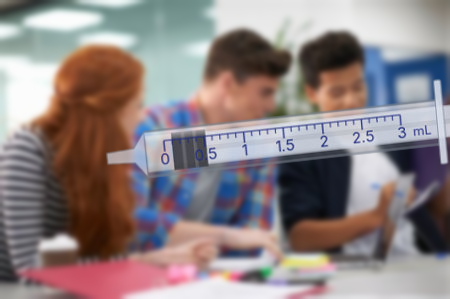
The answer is 0.1 mL
